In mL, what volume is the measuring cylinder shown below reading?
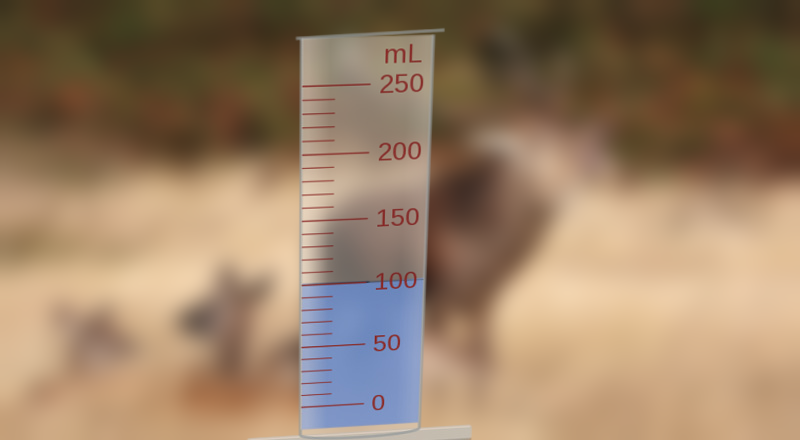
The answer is 100 mL
